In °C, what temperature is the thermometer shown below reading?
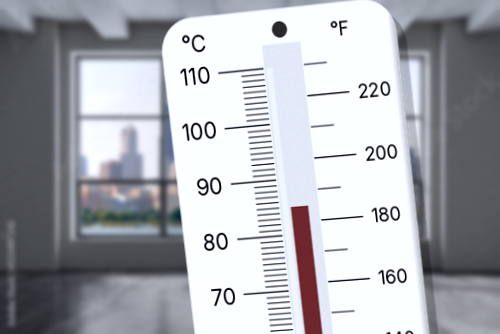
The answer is 85 °C
